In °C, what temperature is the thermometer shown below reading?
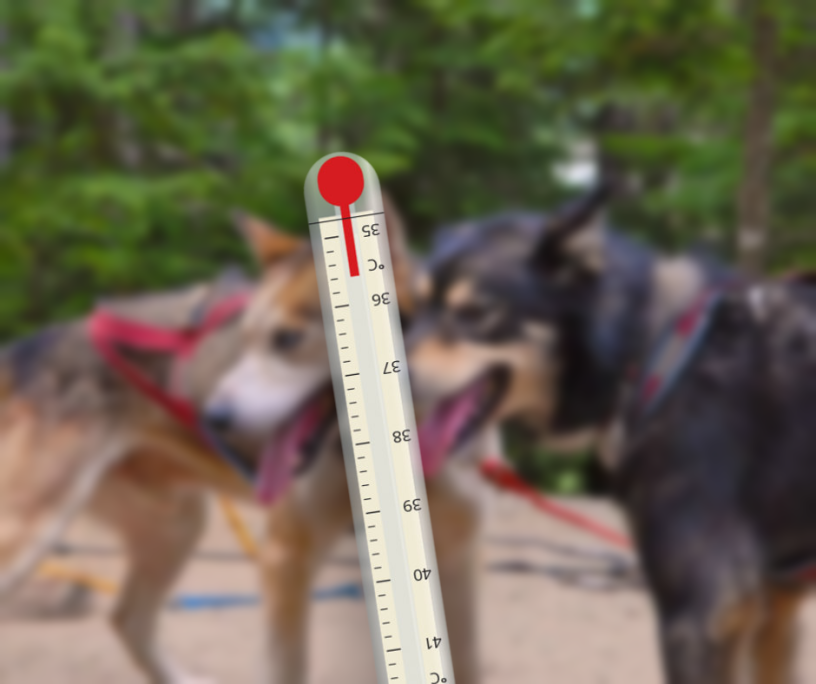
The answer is 35.6 °C
